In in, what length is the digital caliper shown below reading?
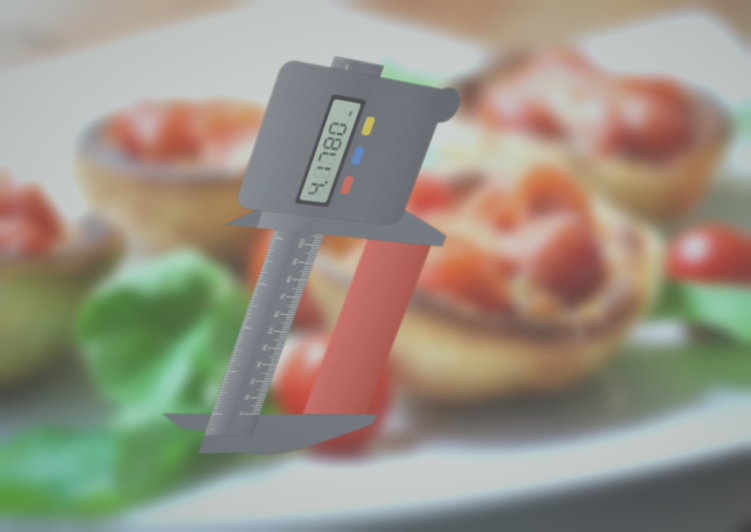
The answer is 4.1780 in
